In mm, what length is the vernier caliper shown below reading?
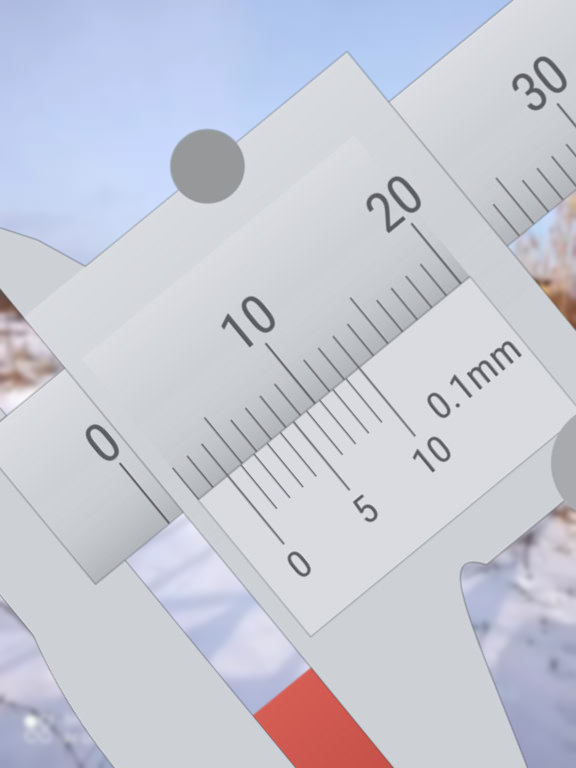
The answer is 4.0 mm
